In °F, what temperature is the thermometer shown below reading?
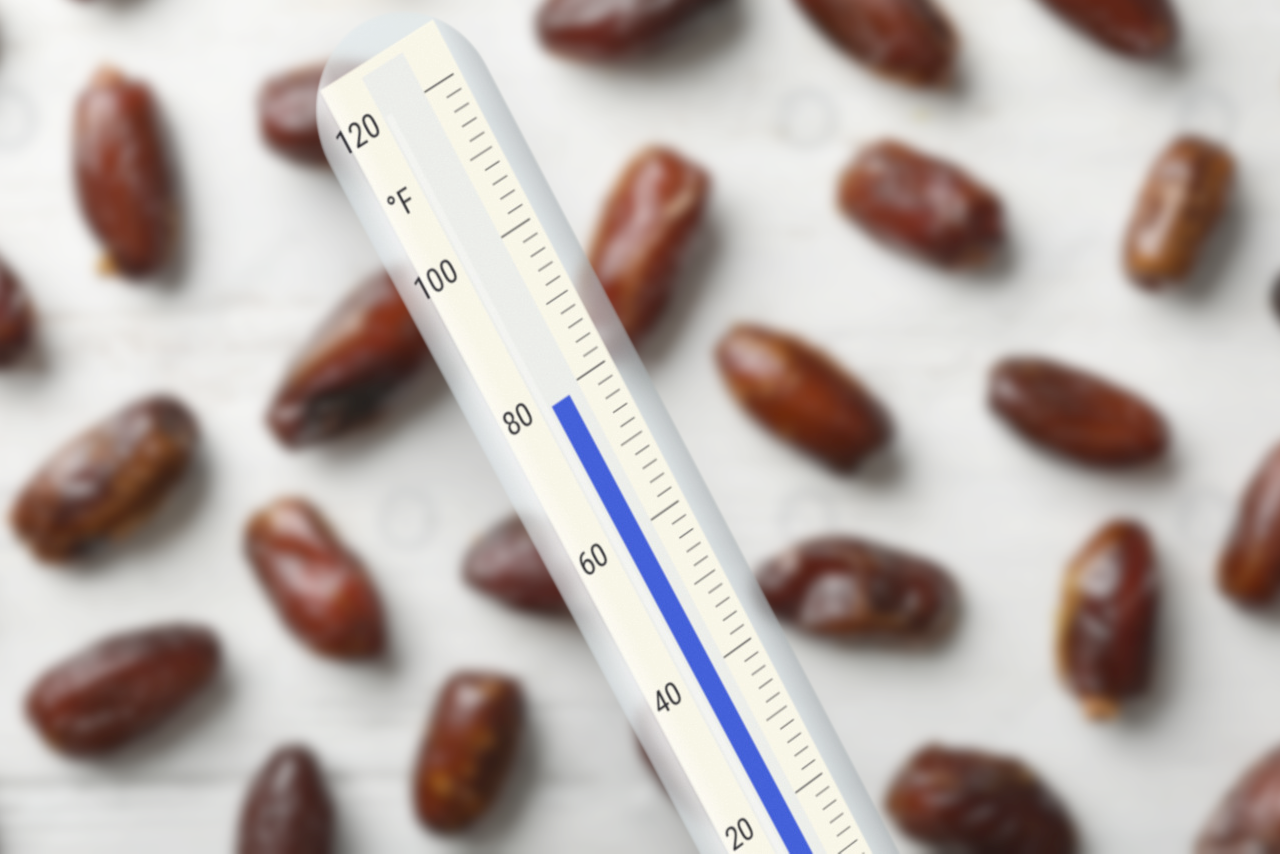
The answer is 79 °F
